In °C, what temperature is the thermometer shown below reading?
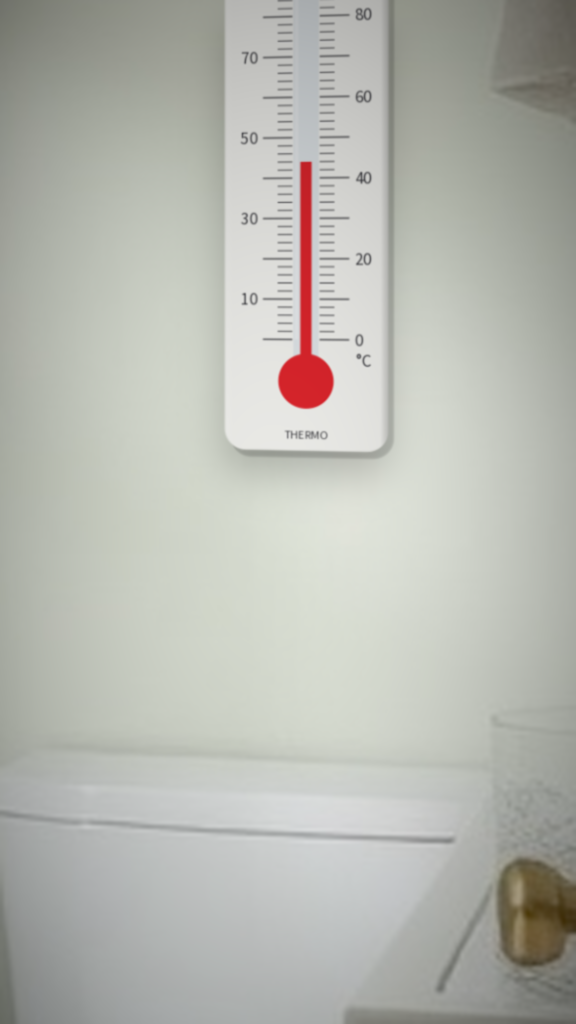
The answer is 44 °C
